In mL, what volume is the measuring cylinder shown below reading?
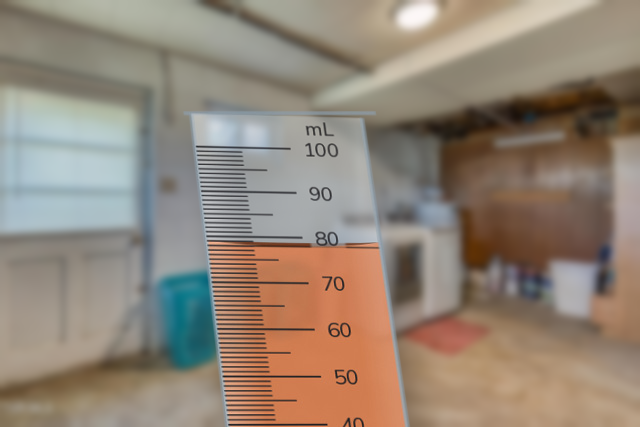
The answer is 78 mL
